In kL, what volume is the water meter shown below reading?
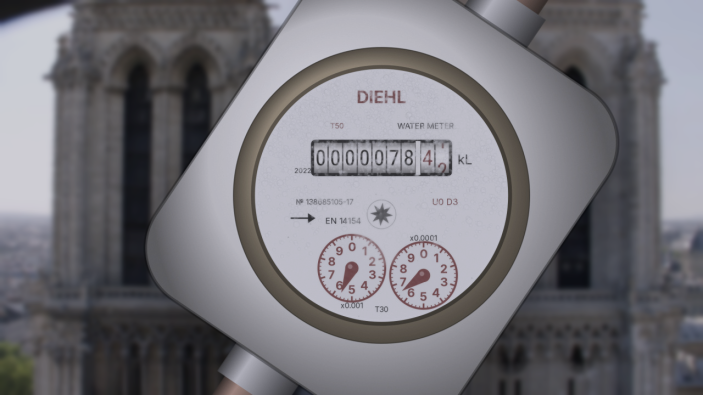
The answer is 78.4156 kL
